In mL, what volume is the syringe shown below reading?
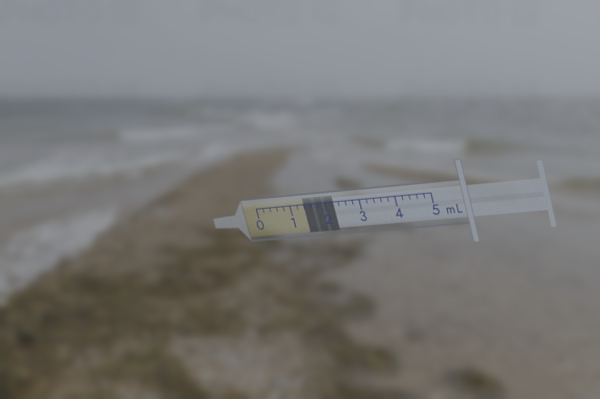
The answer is 1.4 mL
